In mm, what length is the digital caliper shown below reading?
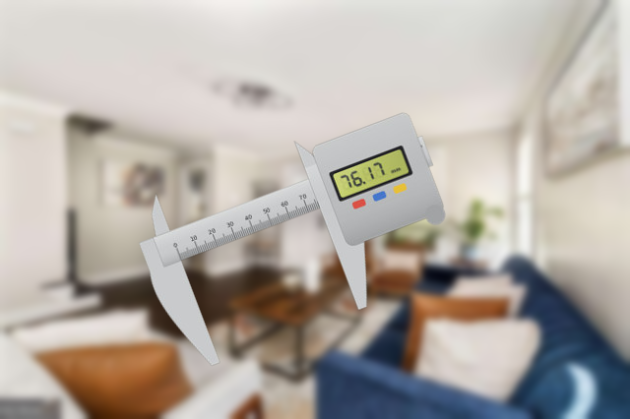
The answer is 76.17 mm
